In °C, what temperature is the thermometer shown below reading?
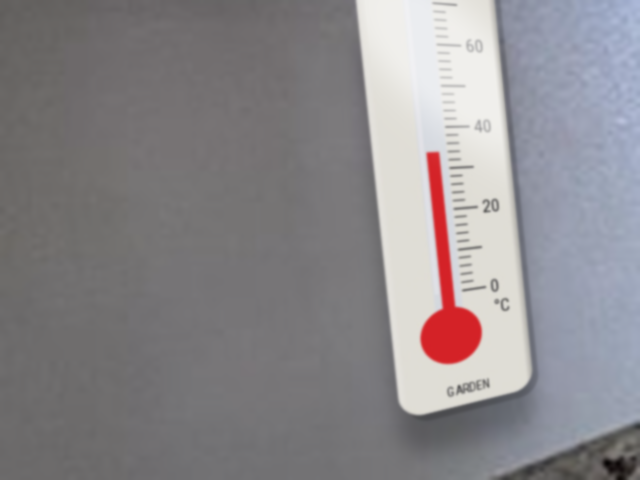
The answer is 34 °C
